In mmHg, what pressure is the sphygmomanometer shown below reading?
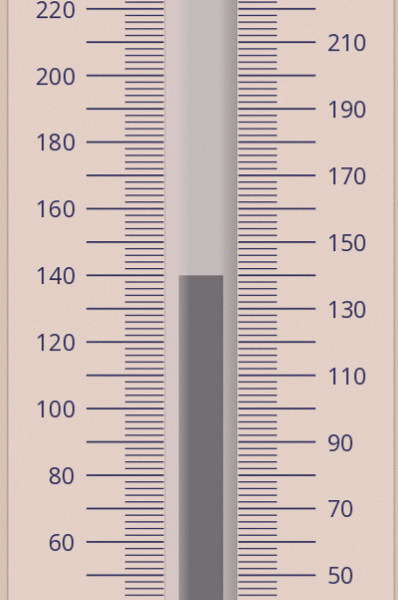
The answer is 140 mmHg
